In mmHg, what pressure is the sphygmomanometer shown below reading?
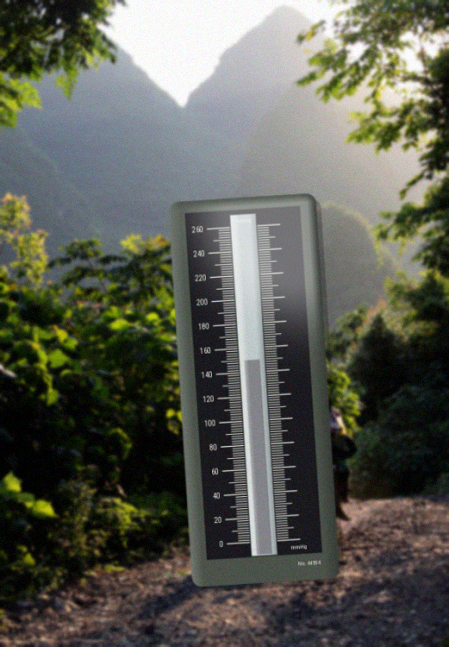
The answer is 150 mmHg
